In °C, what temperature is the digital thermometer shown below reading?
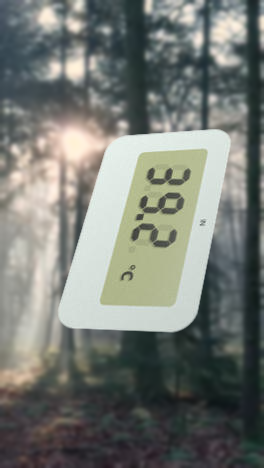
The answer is 39.2 °C
